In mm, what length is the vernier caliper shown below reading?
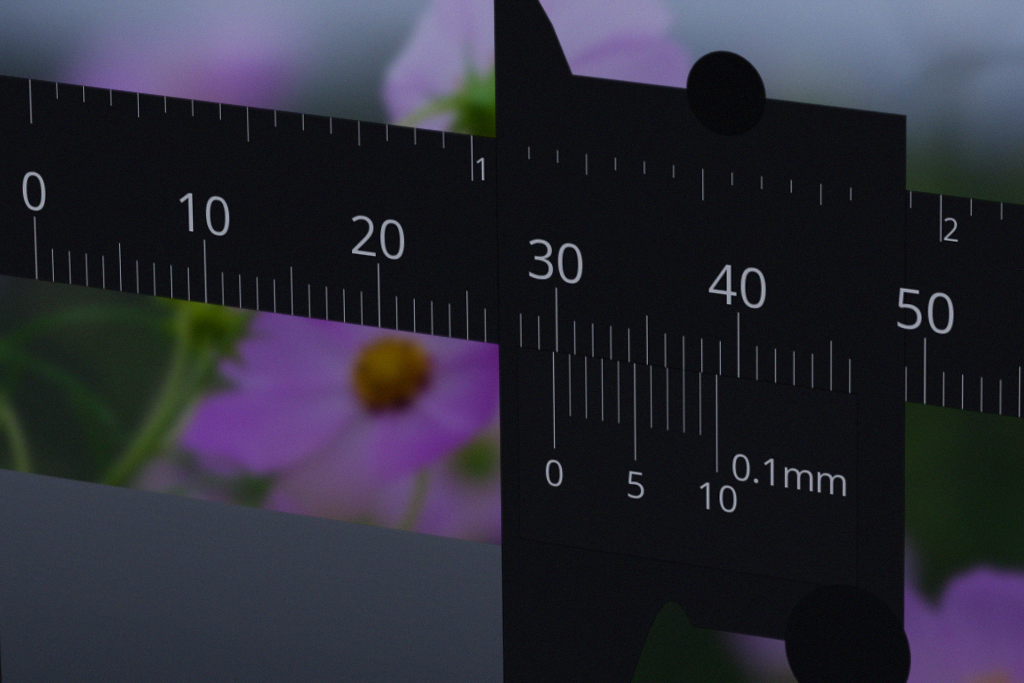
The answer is 29.8 mm
